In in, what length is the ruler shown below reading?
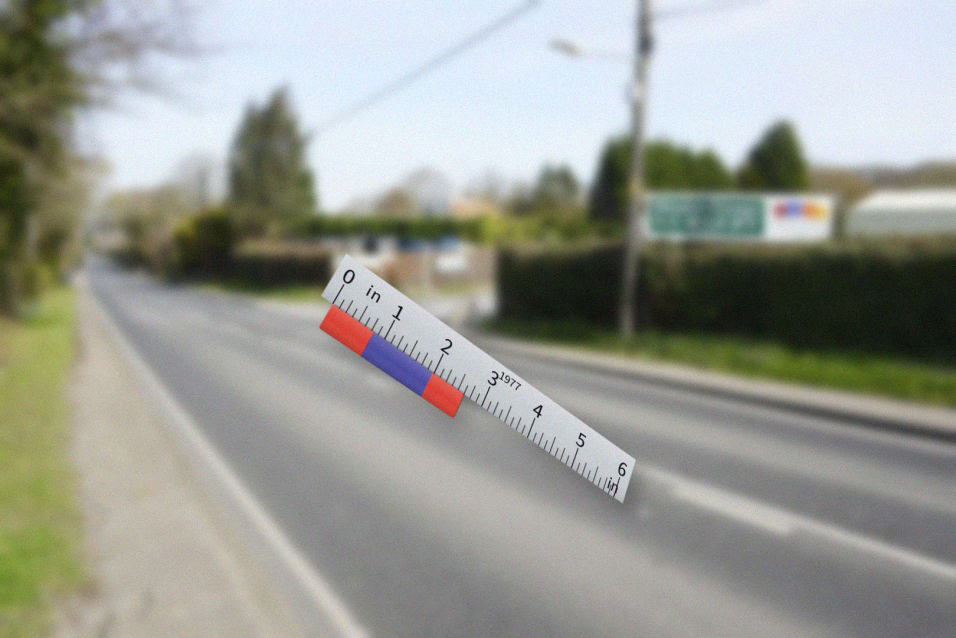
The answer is 2.625 in
